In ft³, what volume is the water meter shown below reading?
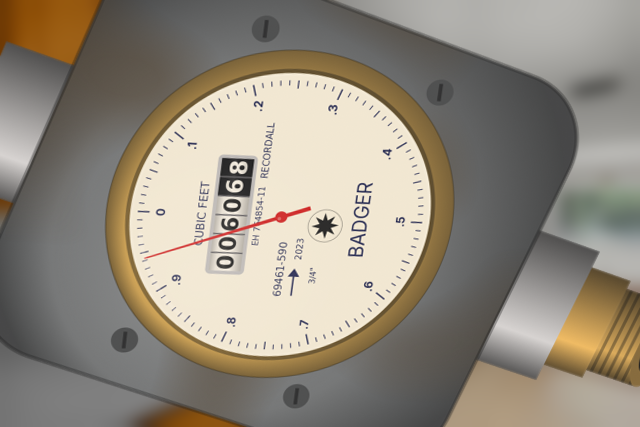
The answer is 6067.94 ft³
